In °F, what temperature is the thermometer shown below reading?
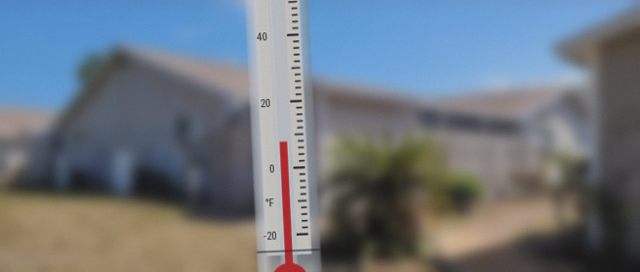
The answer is 8 °F
